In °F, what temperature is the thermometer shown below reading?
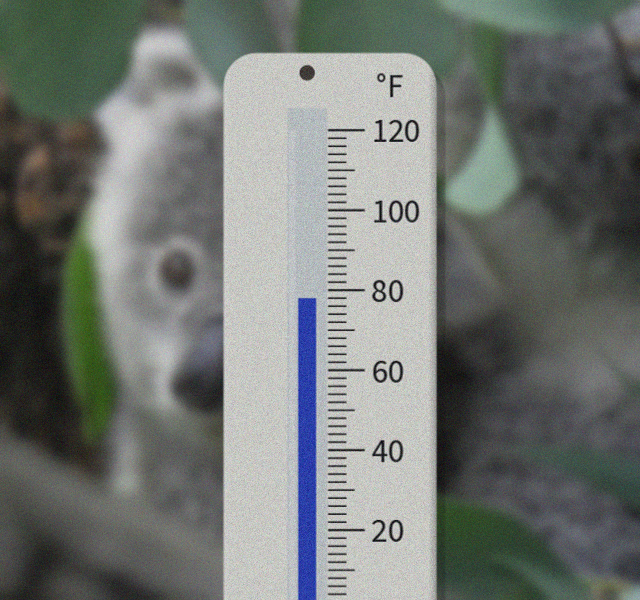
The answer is 78 °F
